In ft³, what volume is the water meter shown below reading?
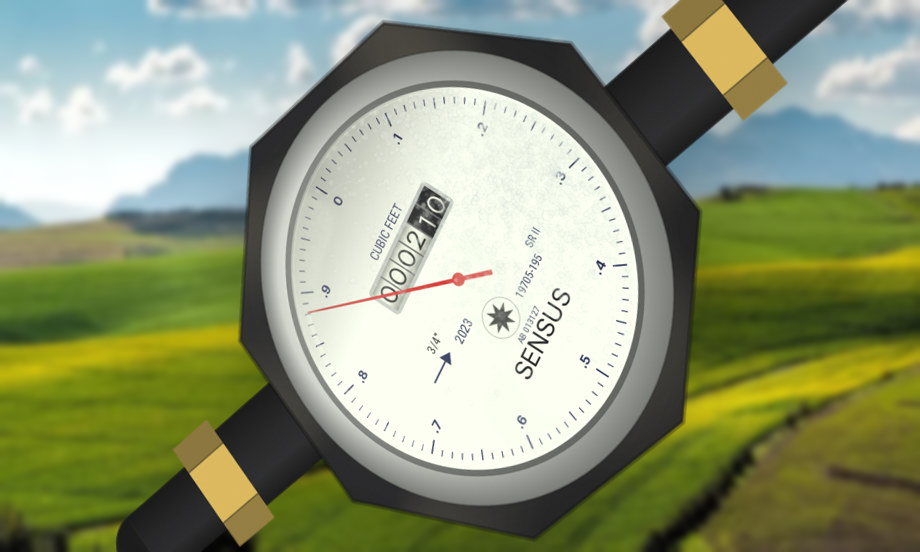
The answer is 209.88 ft³
